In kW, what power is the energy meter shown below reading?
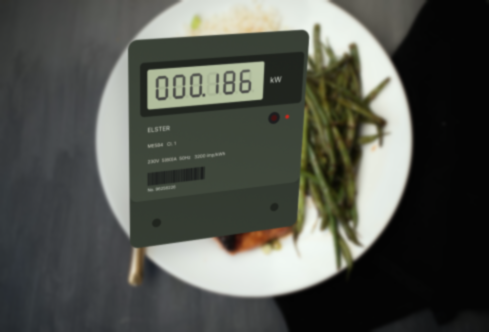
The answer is 0.186 kW
